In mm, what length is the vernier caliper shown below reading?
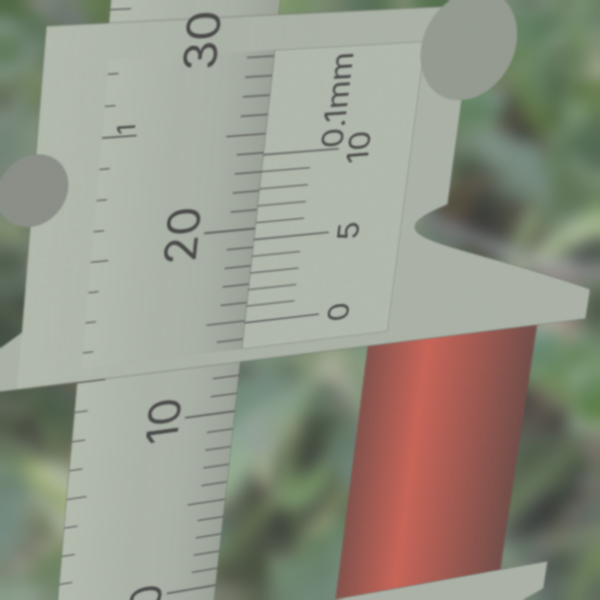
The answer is 14.9 mm
